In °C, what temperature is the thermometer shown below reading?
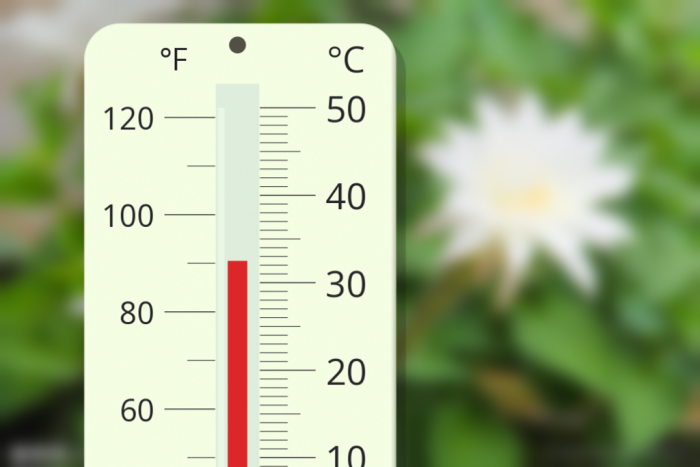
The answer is 32.5 °C
